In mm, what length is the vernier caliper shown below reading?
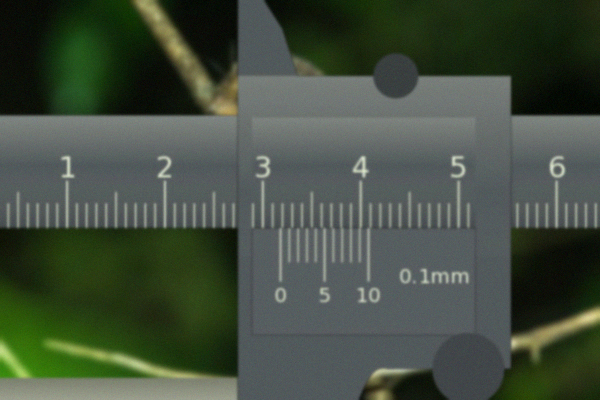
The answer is 31.8 mm
